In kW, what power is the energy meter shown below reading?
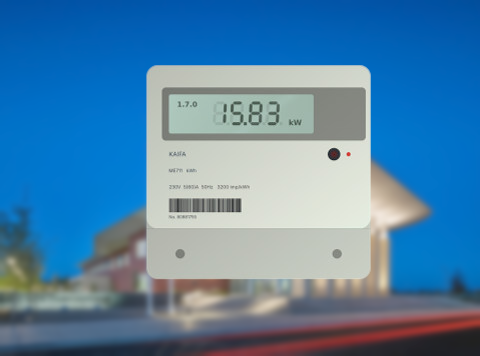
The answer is 15.83 kW
